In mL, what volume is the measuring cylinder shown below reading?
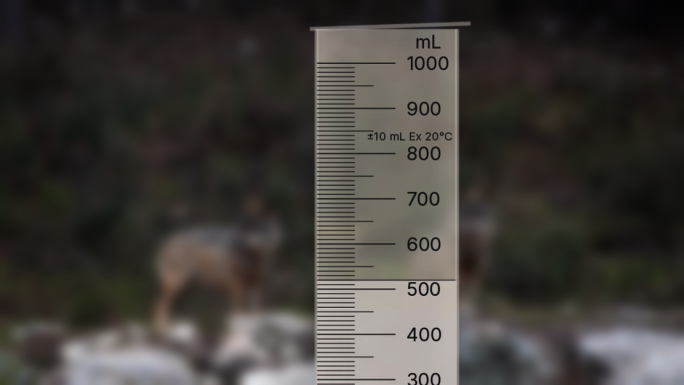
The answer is 520 mL
